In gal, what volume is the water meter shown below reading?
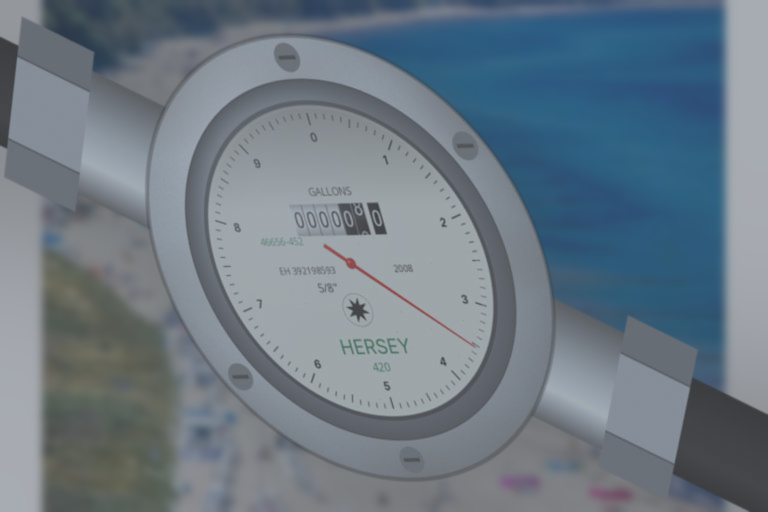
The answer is 83.5 gal
